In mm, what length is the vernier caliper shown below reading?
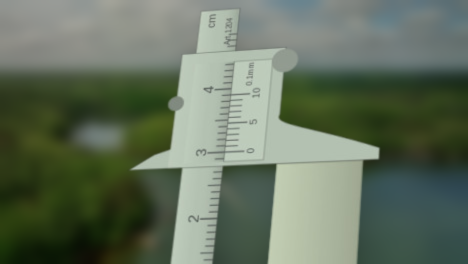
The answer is 30.0 mm
